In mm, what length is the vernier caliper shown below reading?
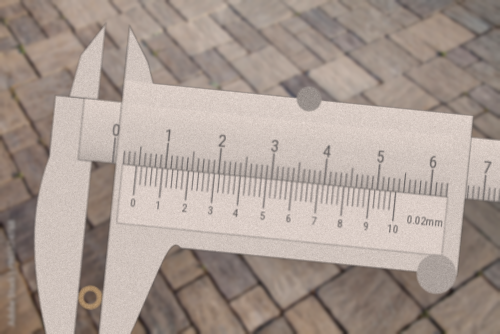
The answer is 4.5 mm
